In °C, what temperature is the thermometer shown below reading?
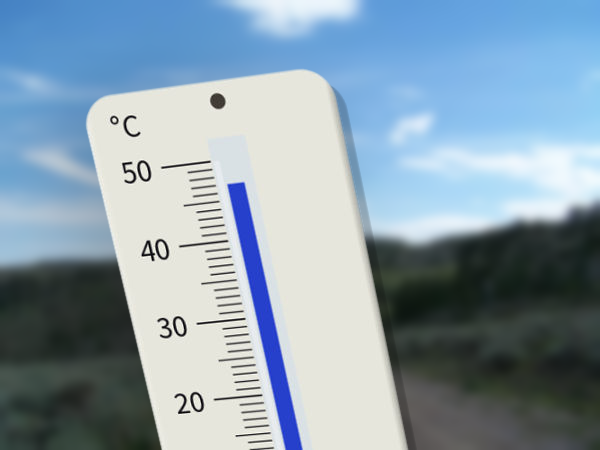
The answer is 47 °C
